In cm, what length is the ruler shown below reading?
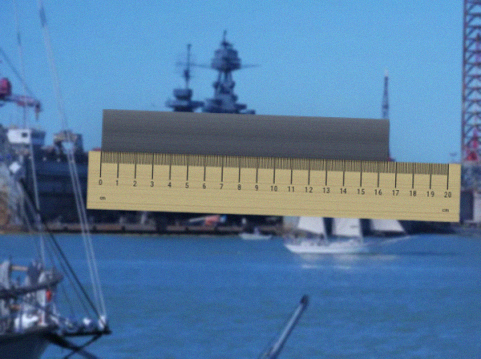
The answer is 16.5 cm
